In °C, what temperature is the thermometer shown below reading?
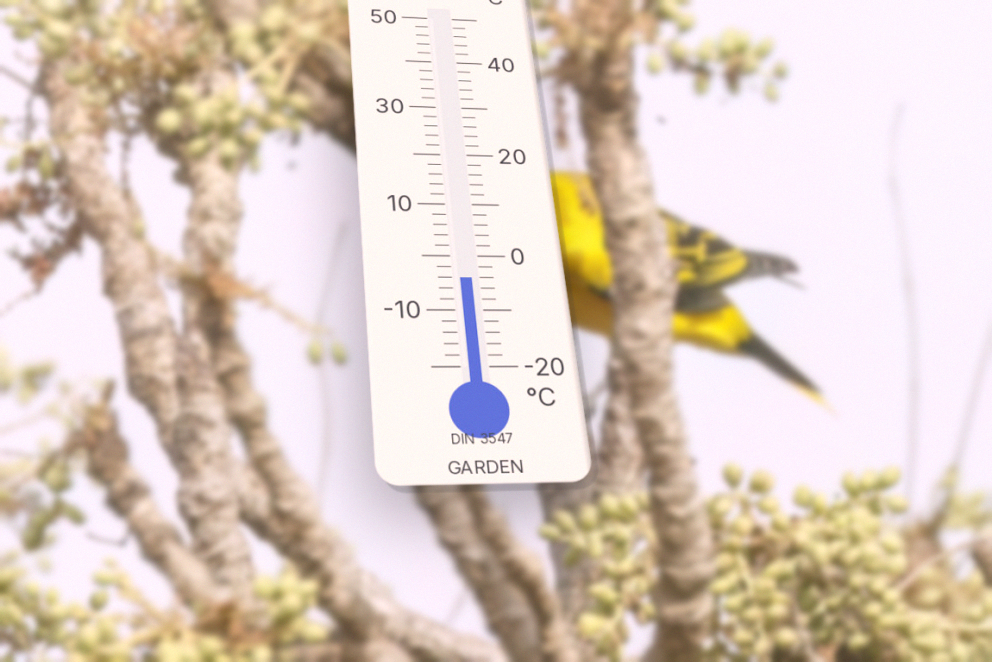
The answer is -4 °C
